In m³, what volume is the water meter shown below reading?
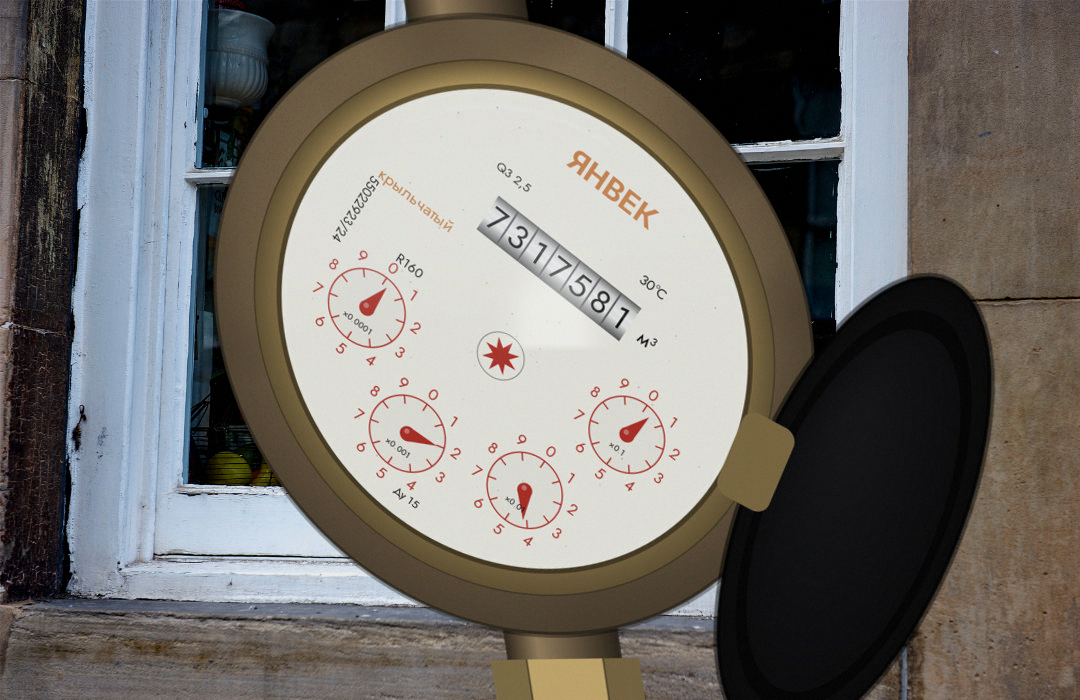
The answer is 7317581.0420 m³
